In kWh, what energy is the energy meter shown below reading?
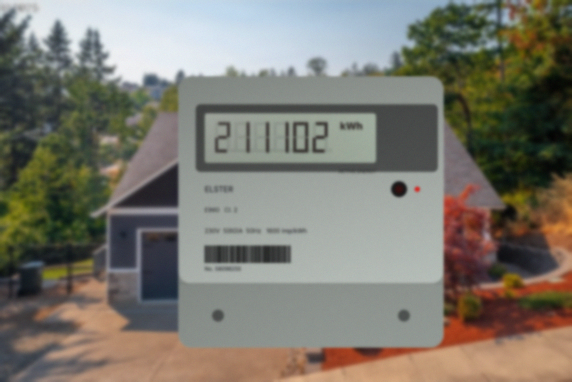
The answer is 211102 kWh
